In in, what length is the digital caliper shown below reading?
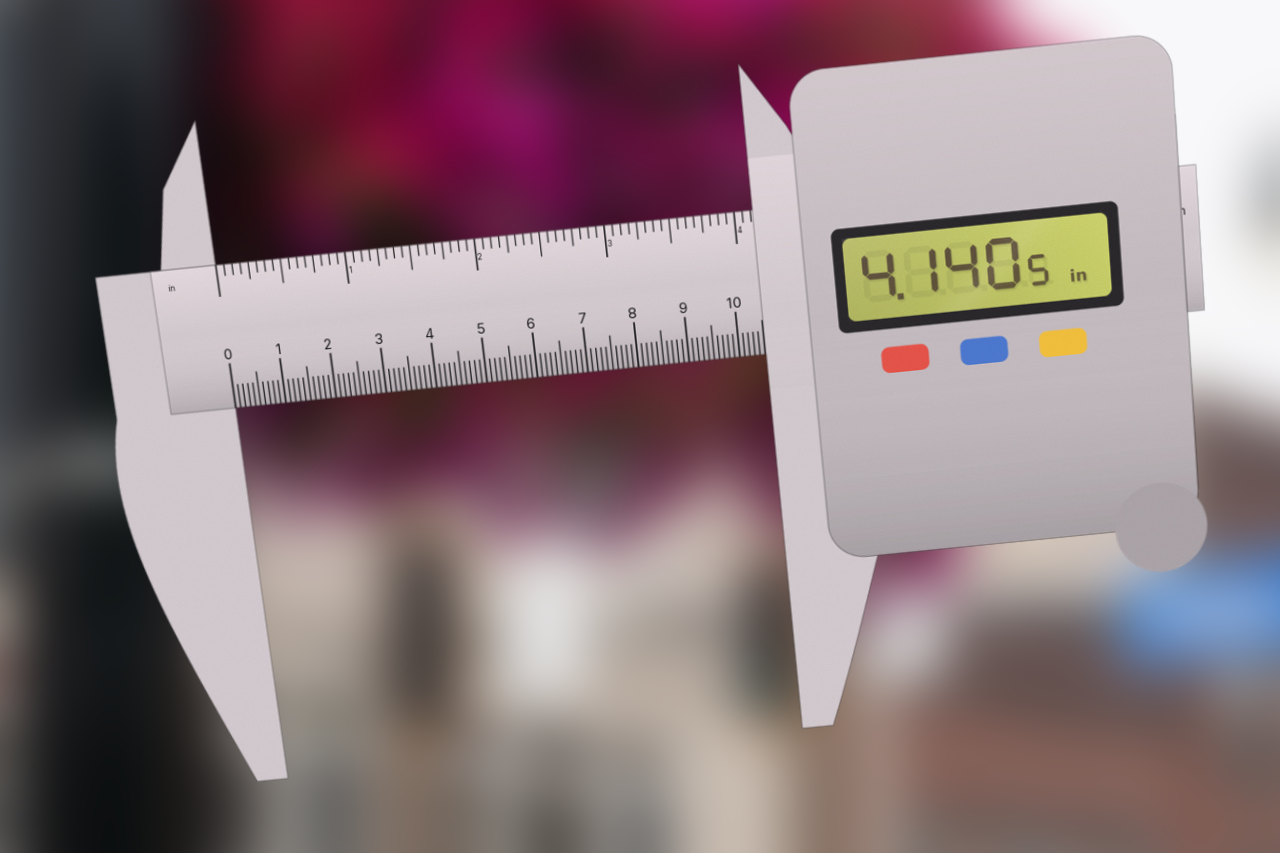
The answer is 4.1405 in
